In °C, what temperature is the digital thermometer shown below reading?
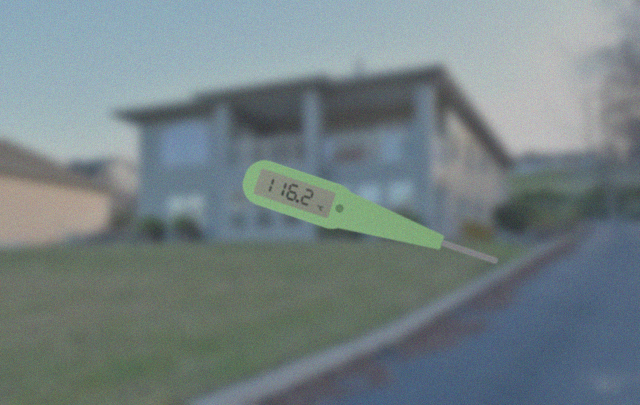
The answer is 116.2 °C
